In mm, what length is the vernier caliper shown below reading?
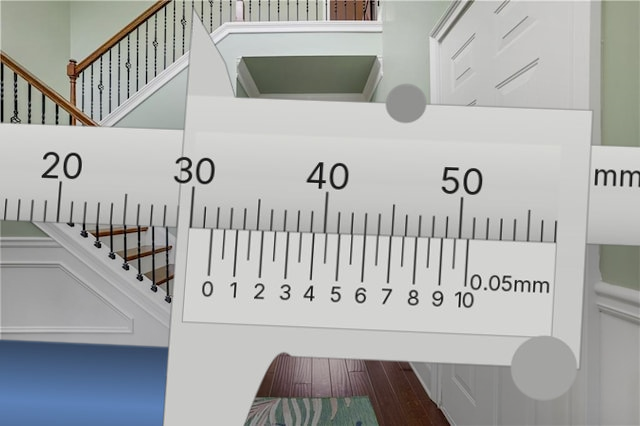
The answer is 31.6 mm
